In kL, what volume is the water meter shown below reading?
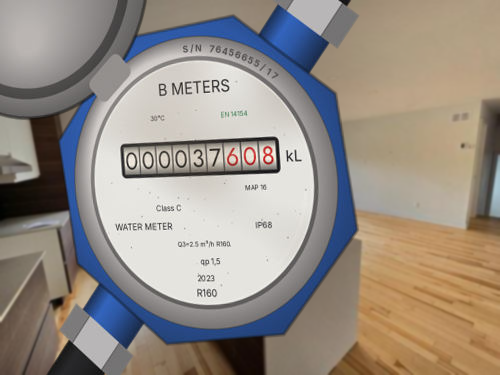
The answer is 37.608 kL
